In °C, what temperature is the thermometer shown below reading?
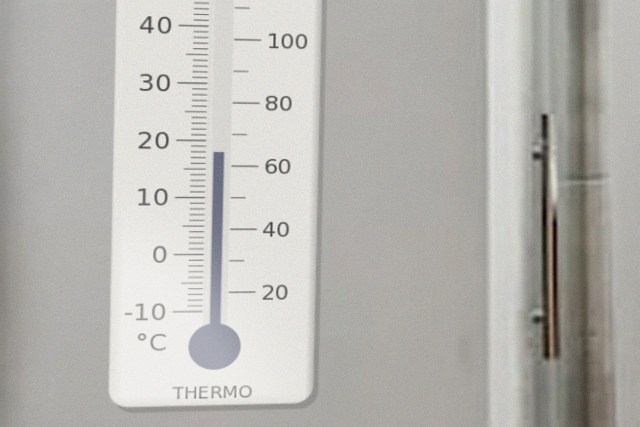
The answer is 18 °C
